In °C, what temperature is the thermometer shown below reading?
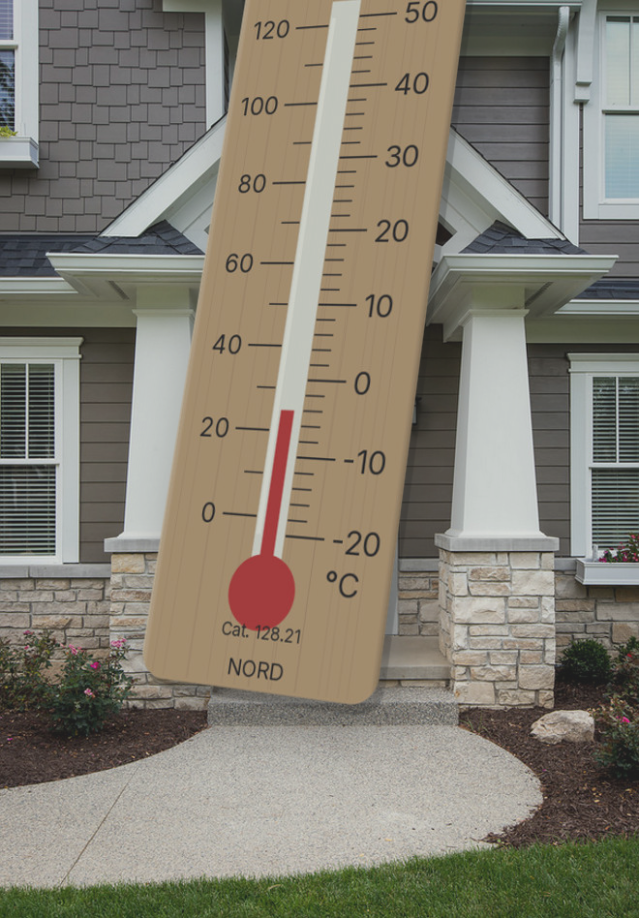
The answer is -4 °C
